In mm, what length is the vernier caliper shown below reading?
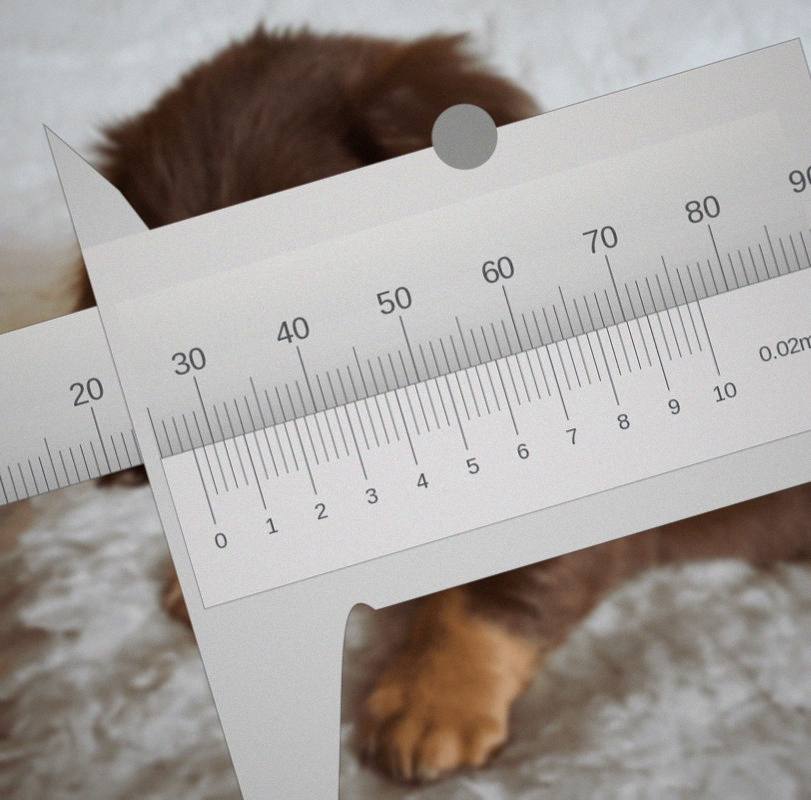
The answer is 28.0 mm
